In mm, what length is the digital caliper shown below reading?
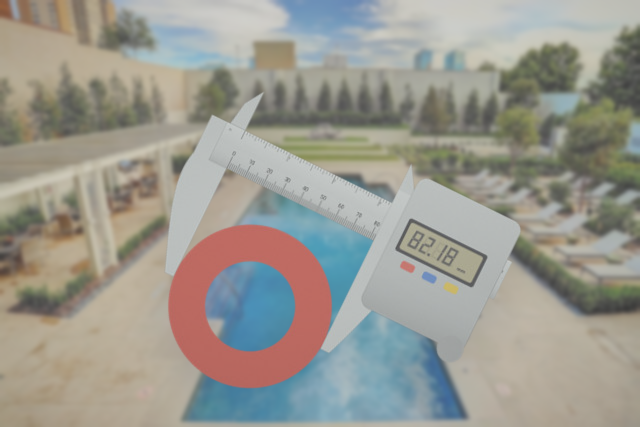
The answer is 82.18 mm
